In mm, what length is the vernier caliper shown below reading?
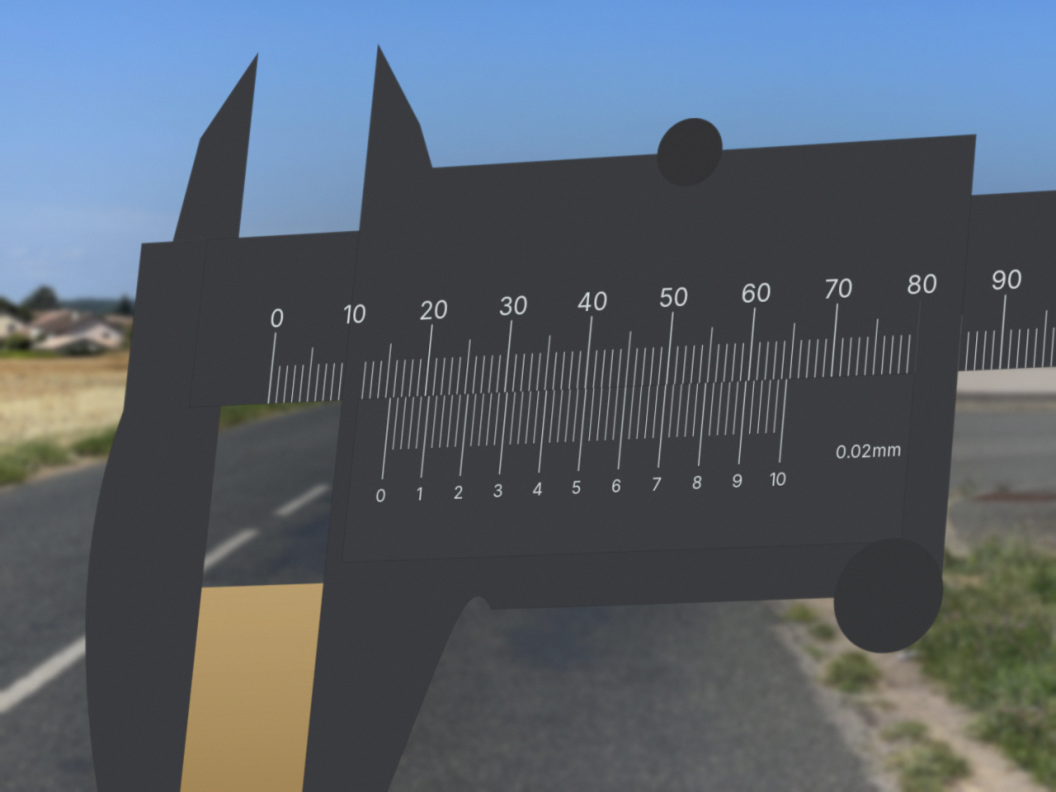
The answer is 15.6 mm
